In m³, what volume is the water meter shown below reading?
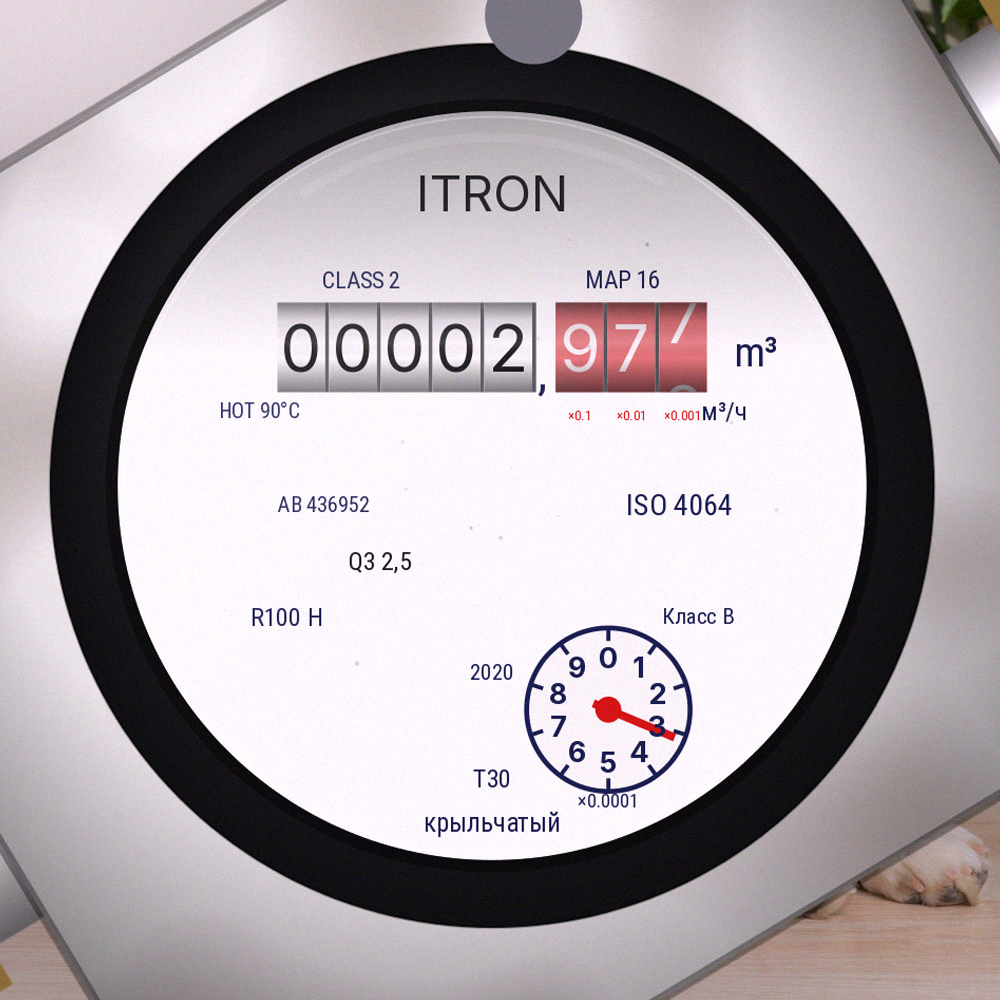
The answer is 2.9773 m³
